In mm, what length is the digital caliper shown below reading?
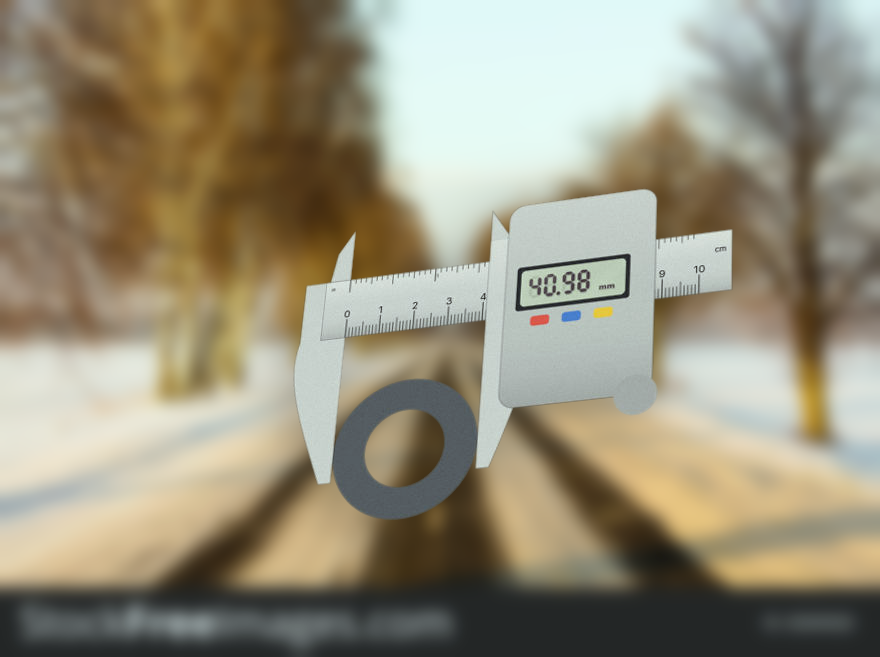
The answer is 40.98 mm
